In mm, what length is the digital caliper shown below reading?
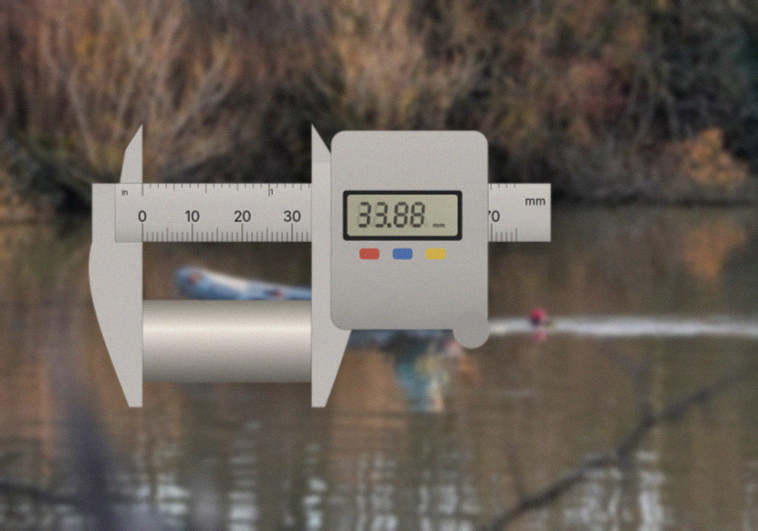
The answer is 33.88 mm
